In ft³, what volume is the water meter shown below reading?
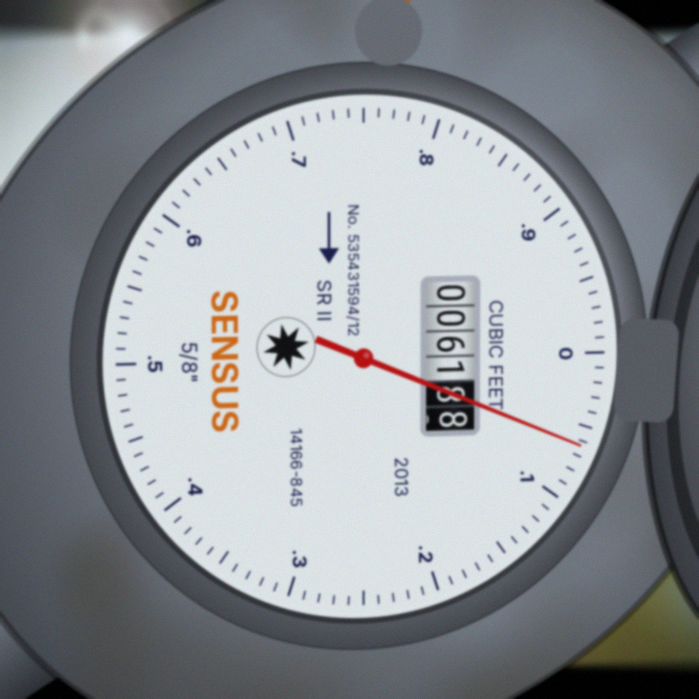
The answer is 6188.06 ft³
